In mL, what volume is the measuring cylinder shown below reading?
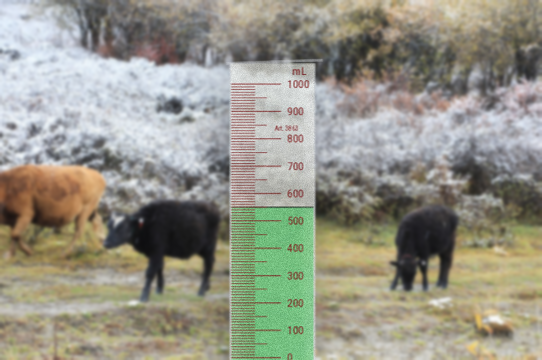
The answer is 550 mL
